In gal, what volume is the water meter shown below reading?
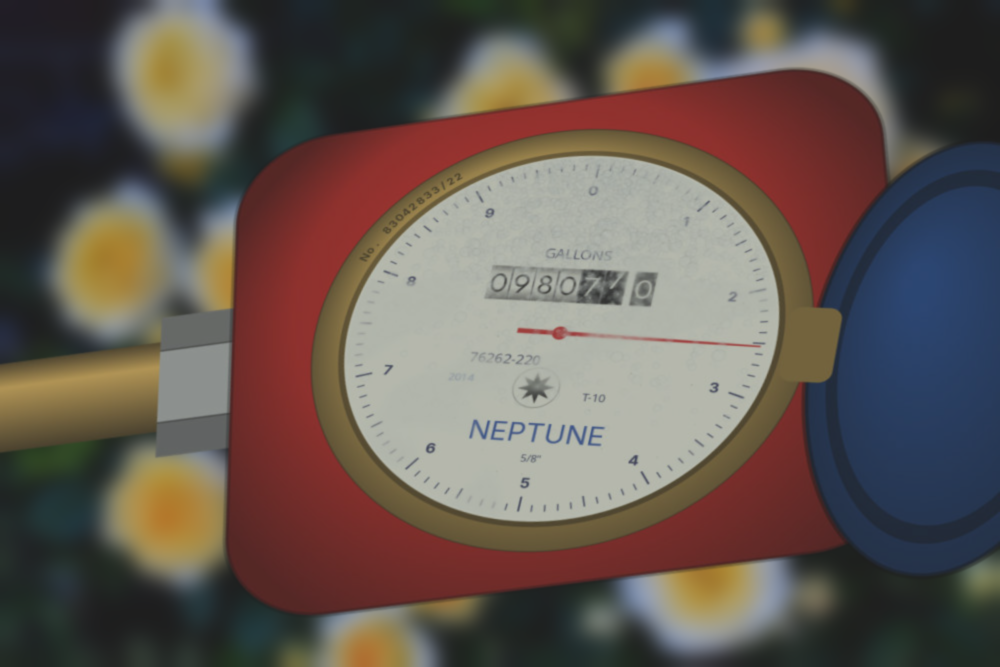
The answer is 980772.5 gal
